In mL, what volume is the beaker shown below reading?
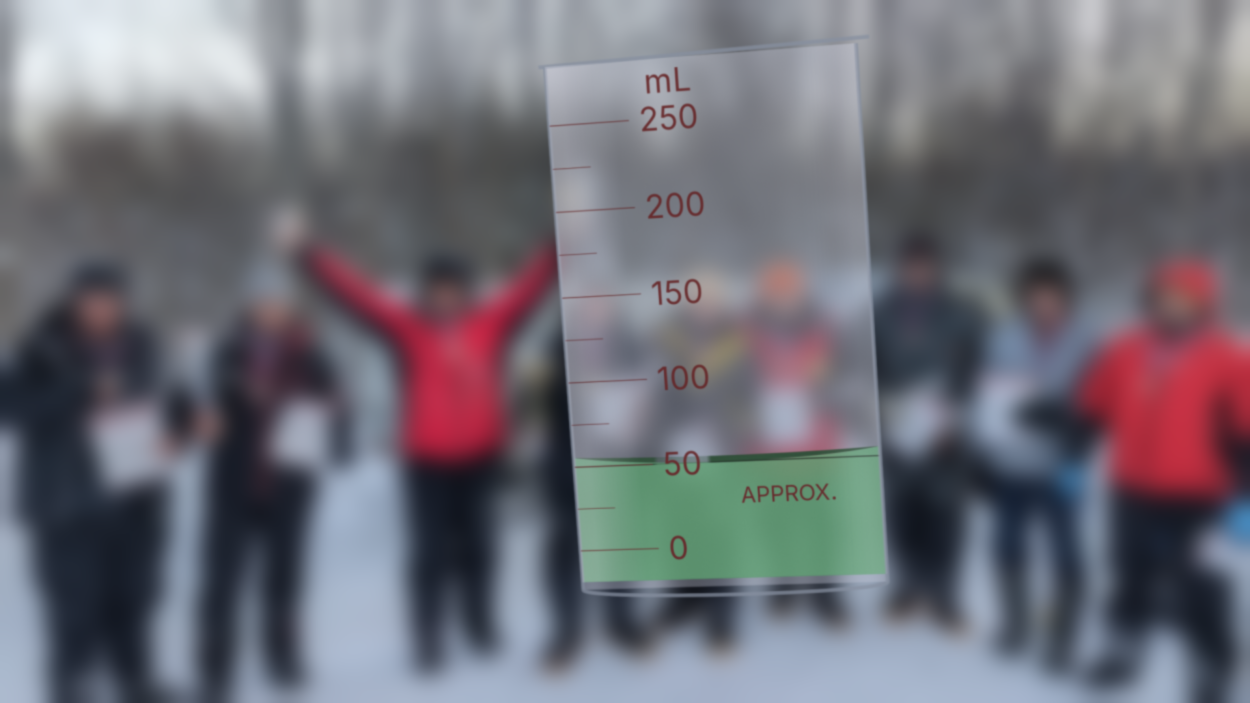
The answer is 50 mL
